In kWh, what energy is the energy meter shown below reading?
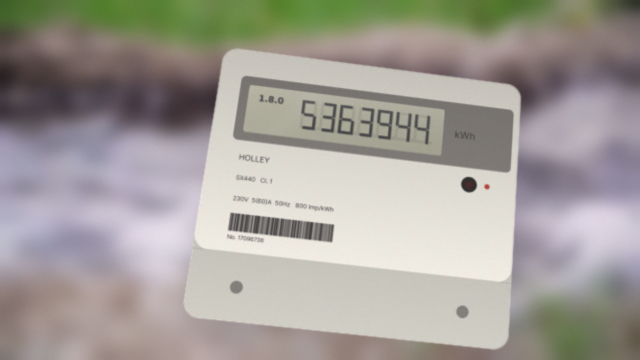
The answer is 5363944 kWh
